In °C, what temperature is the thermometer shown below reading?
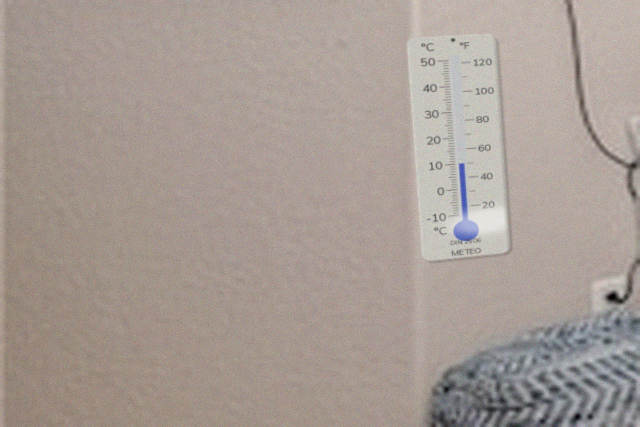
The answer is 10 °C
